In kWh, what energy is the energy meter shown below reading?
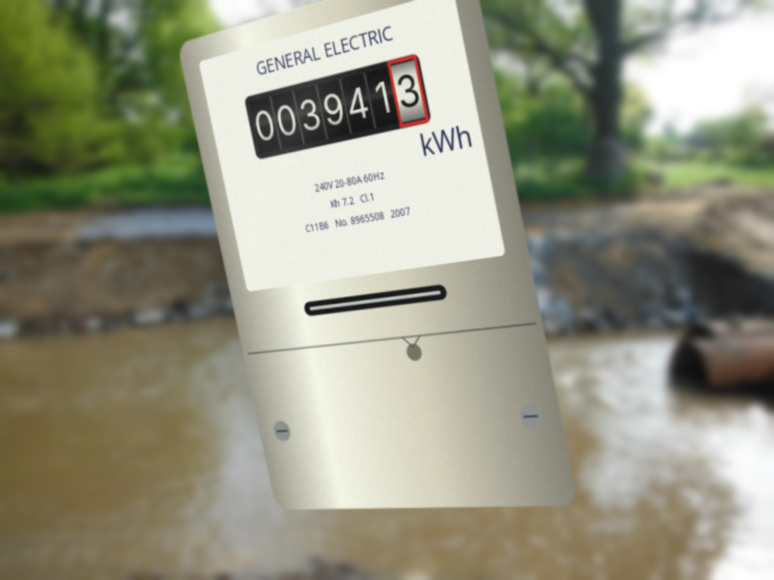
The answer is 3941.3 kWh
